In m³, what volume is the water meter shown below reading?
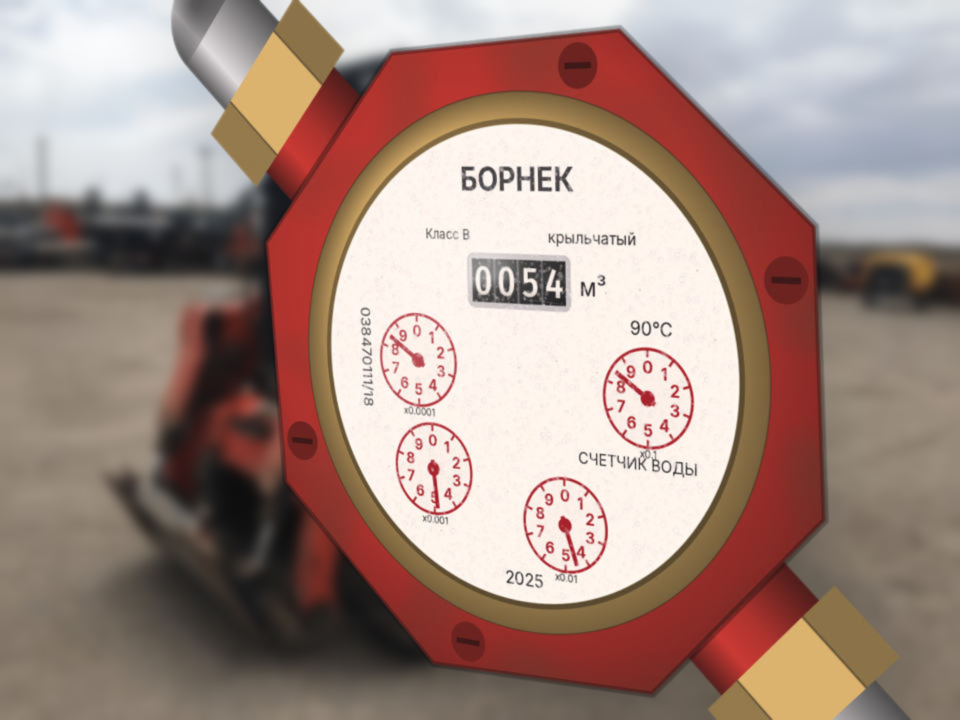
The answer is 54.8448 m³
